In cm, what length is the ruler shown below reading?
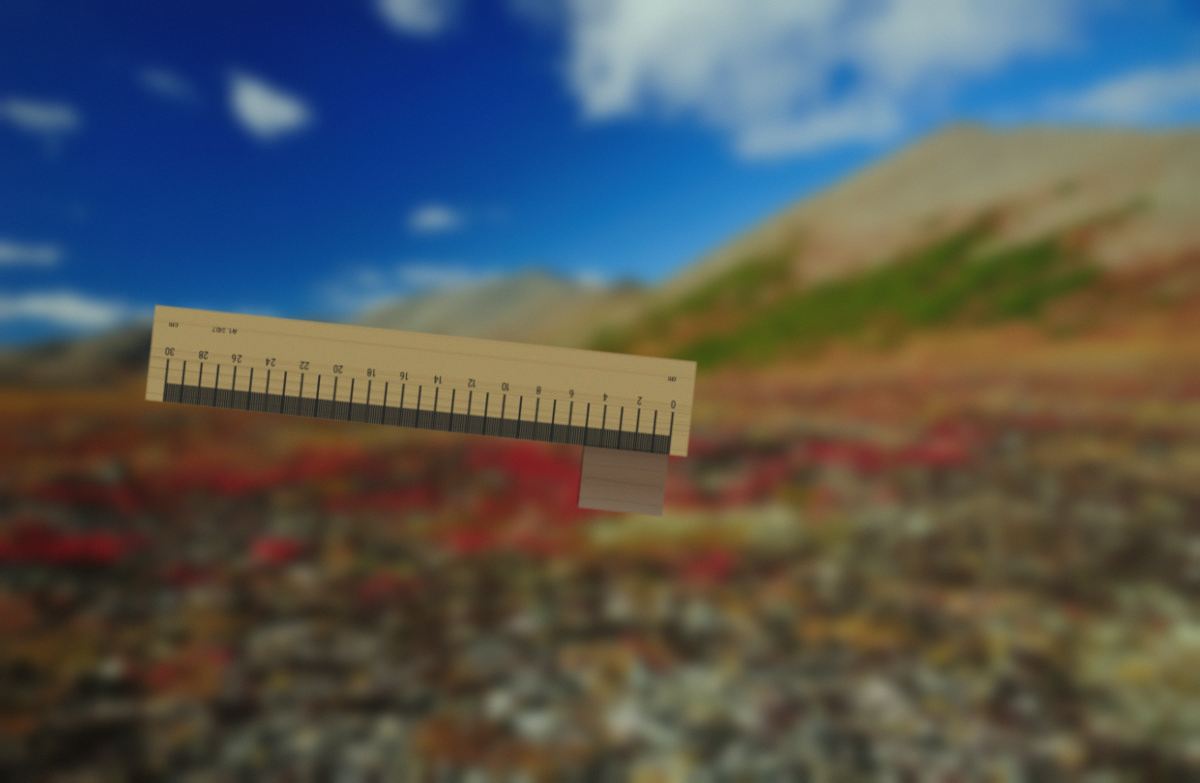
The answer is 5 cm
